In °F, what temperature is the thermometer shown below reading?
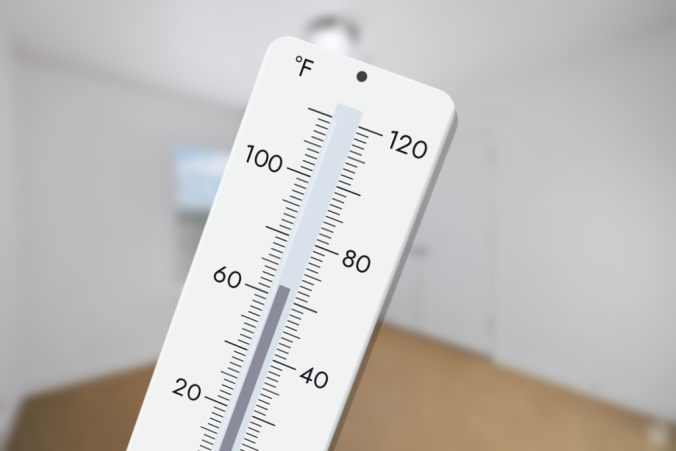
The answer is 64 °F
